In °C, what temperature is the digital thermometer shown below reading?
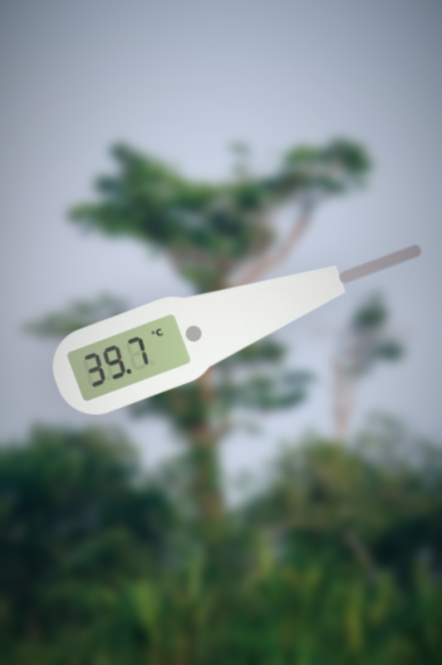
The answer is 39.7 °C
